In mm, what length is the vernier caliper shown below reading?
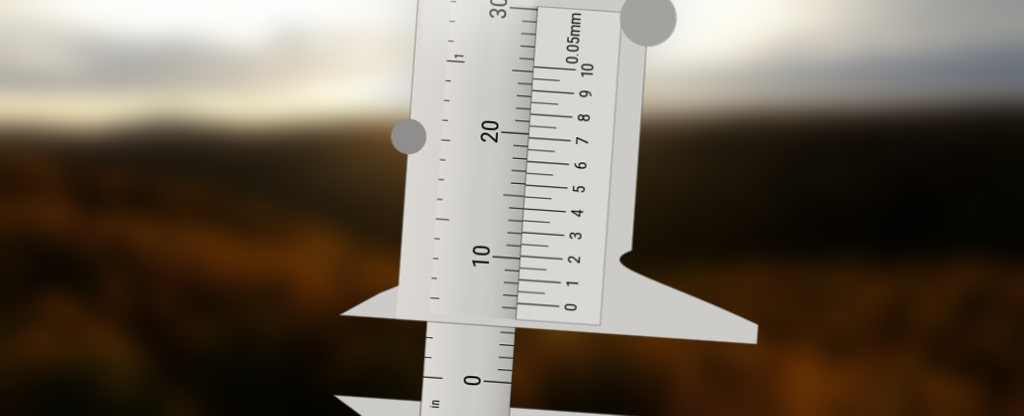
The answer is 6.4 mm
